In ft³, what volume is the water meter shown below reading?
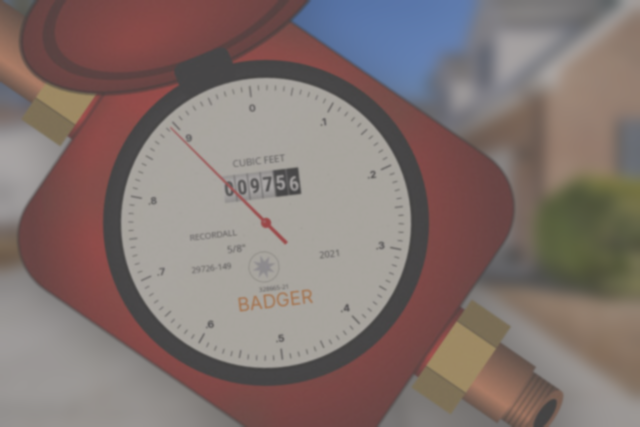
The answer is 9755.89 ft³
